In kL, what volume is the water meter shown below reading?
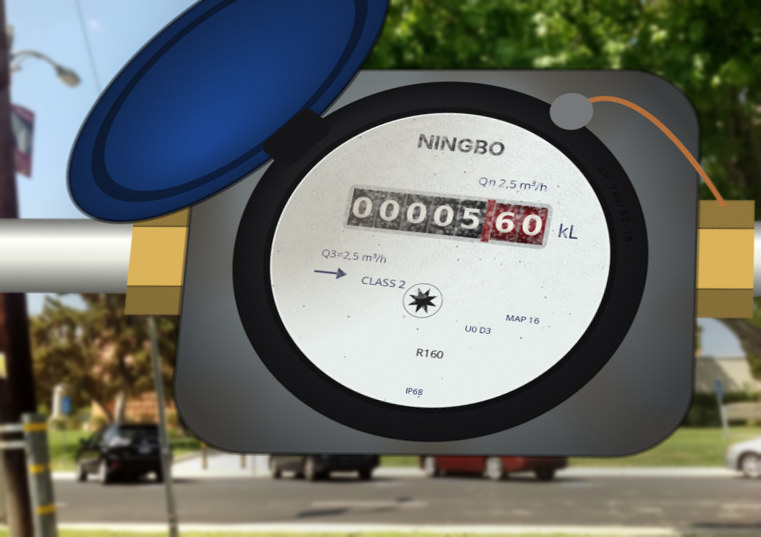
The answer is 5.60 kL
